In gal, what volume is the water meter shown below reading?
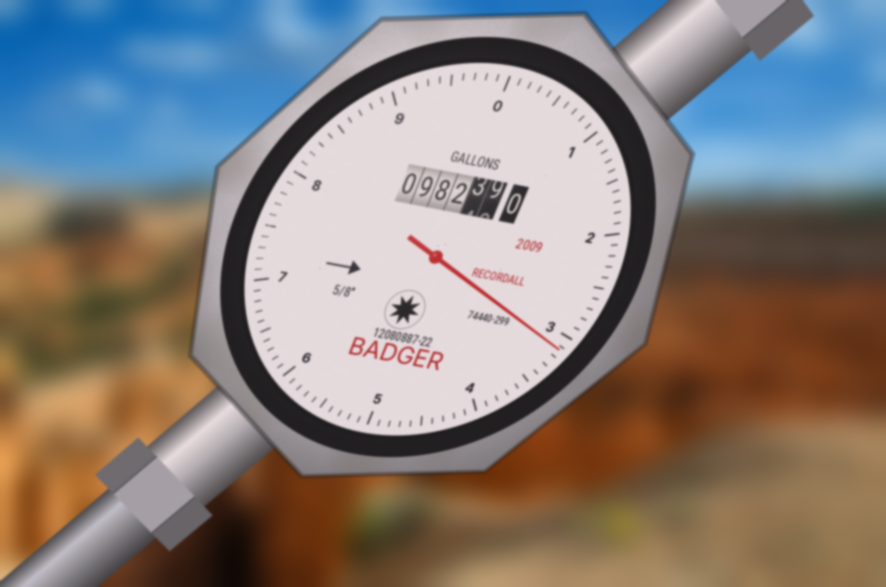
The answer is 982393.1 gal
